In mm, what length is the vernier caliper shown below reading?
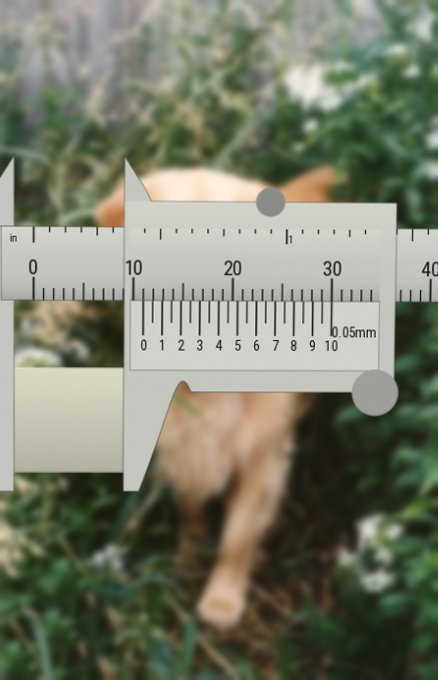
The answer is 11.0 mm
